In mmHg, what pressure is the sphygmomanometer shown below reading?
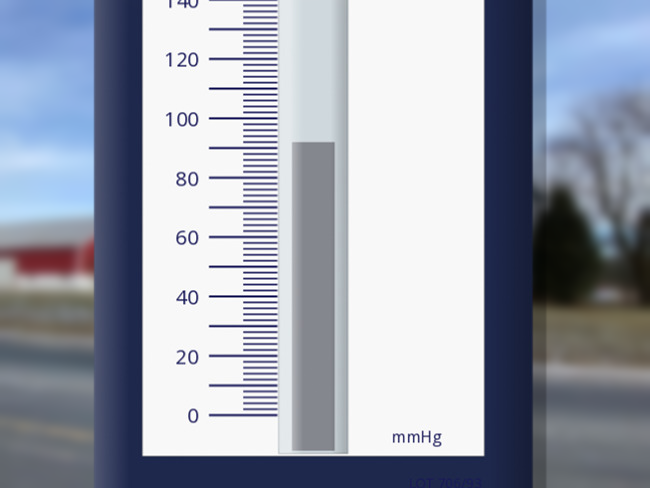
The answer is 92 mmHg
